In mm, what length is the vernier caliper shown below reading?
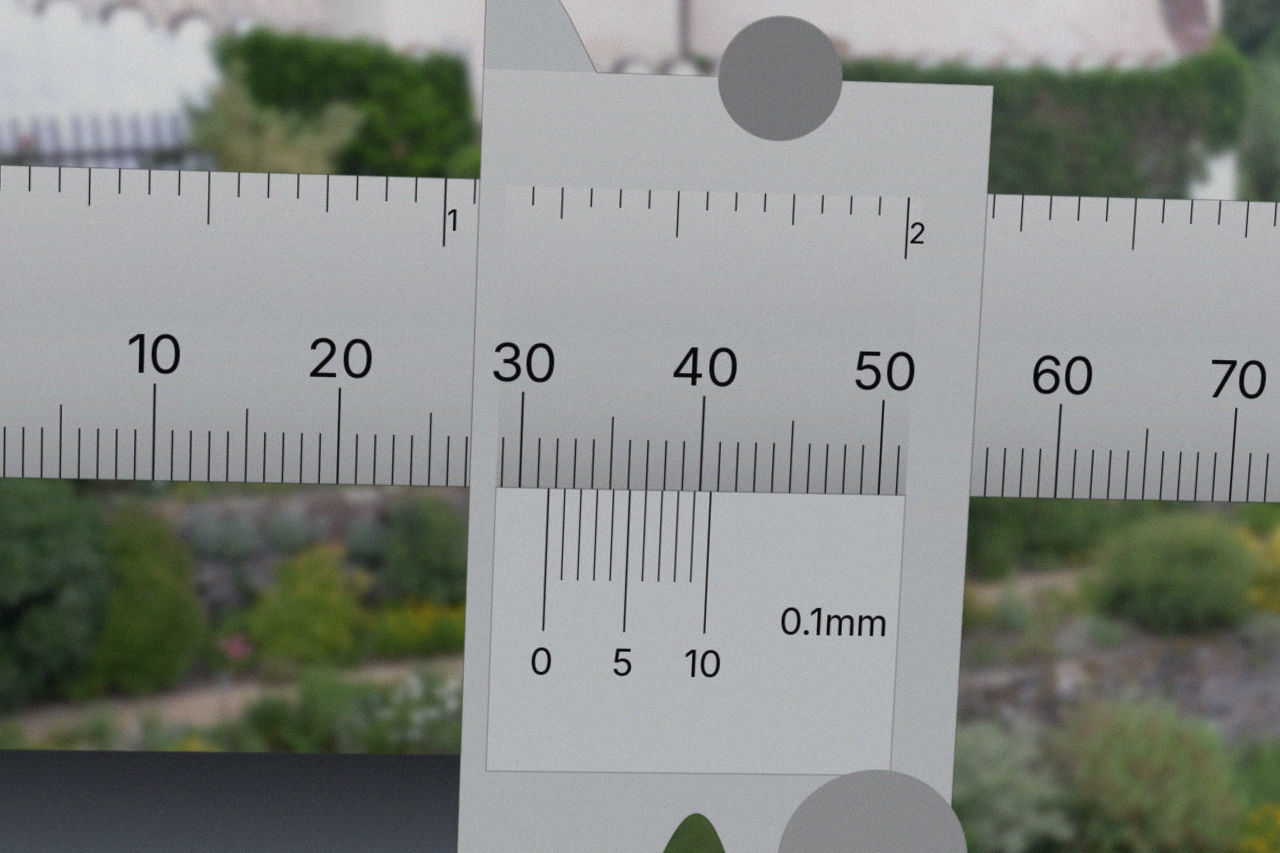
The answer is 31.6 mm
